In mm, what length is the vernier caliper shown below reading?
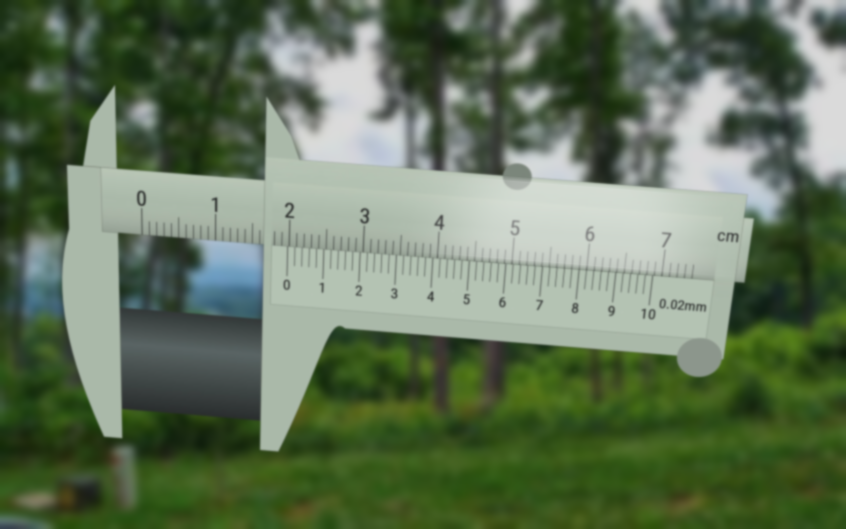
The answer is 19.8 mm
